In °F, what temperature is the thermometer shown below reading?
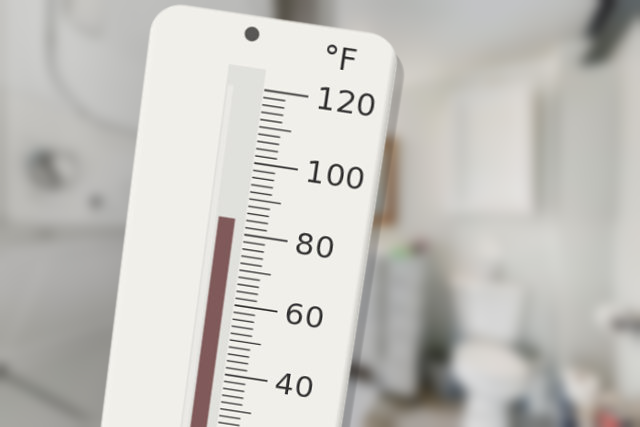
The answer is 84 °F
